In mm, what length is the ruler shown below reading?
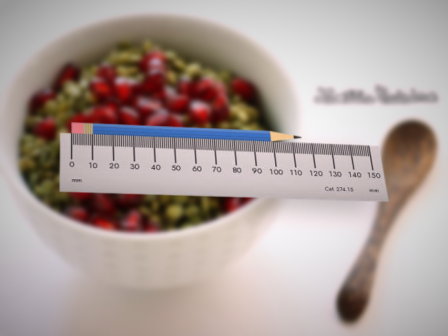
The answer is 115 mm
